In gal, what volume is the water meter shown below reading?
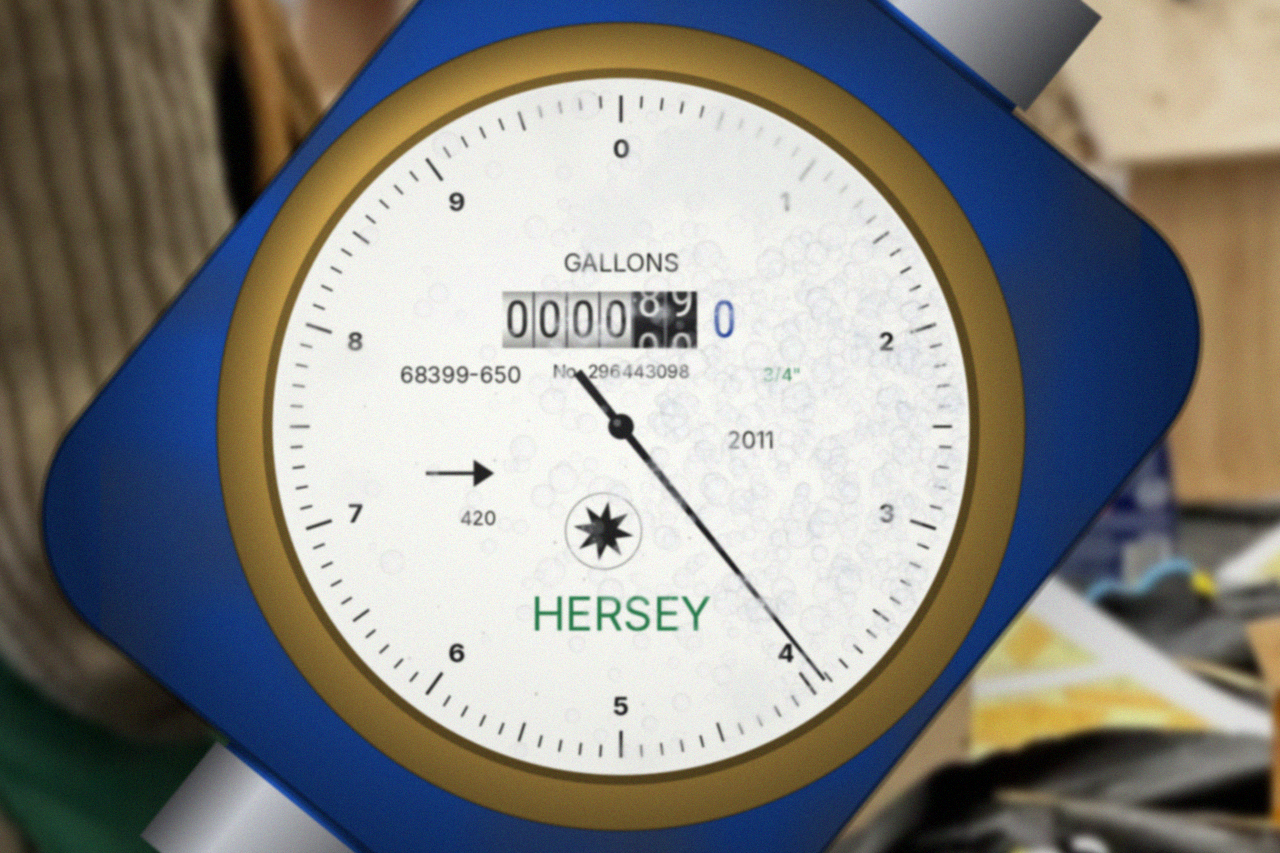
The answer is 893.9 gal
